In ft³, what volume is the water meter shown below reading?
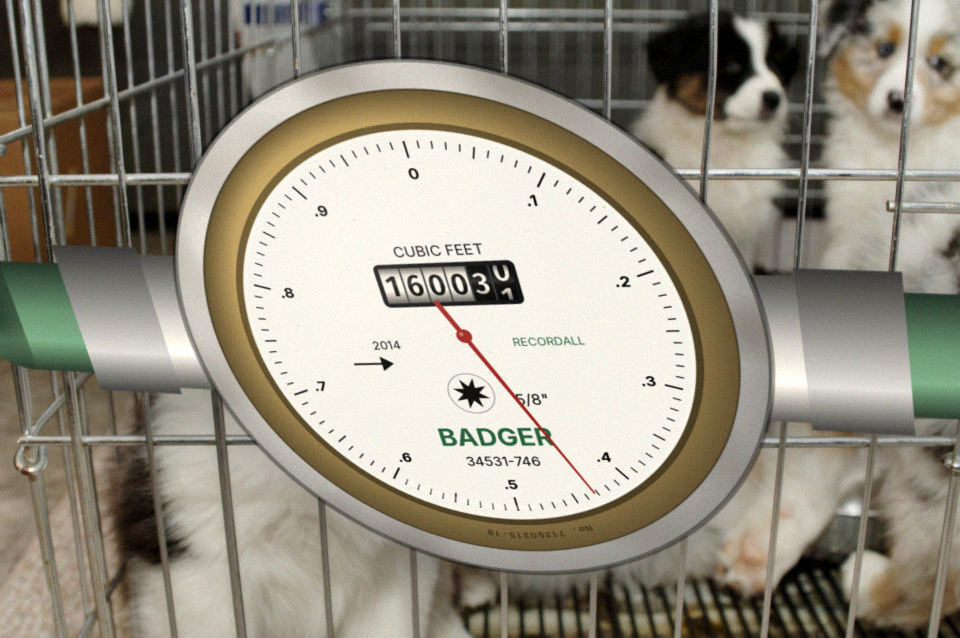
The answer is 160030.43 ft³
